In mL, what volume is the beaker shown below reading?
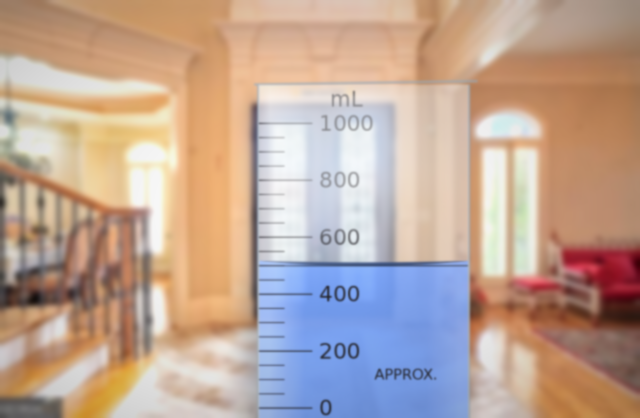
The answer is 500 mL
